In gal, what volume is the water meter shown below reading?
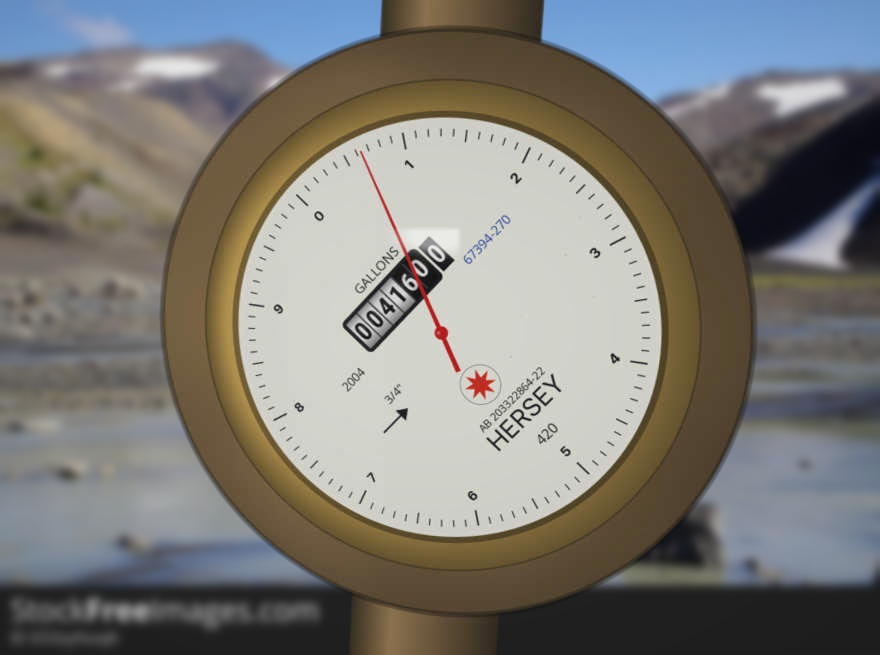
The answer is 41600.6 gal
